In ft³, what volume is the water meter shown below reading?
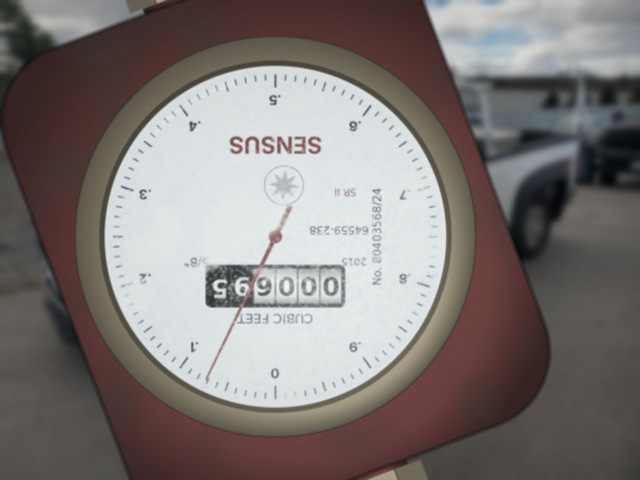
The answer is 695.07 ft³
